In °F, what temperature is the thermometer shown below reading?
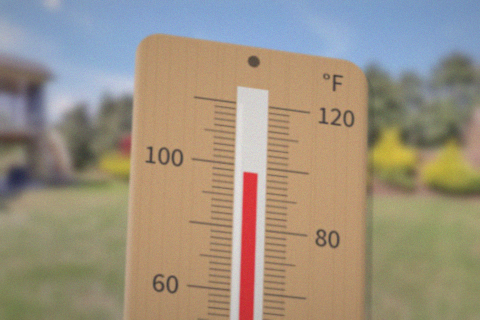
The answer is 98 °F
